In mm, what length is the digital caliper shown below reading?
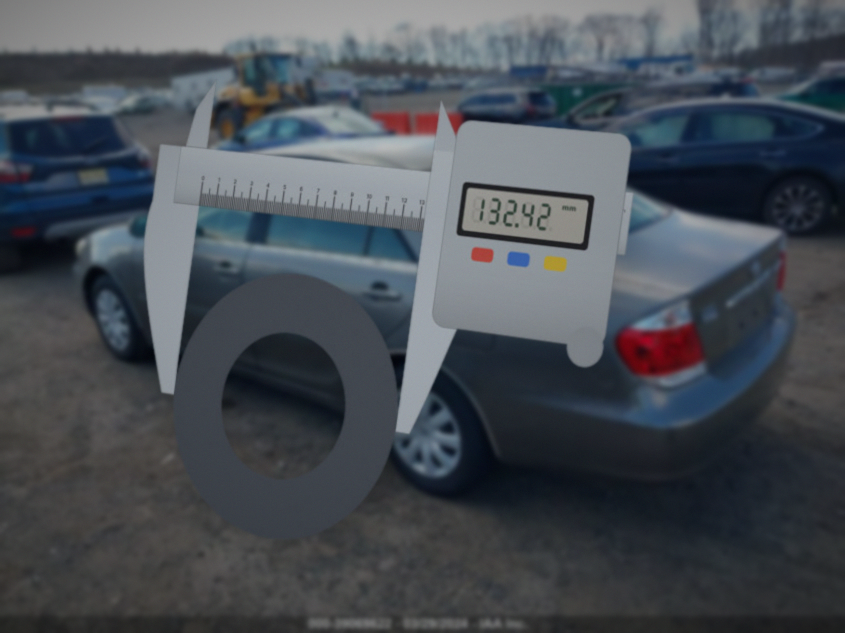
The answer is 132.42 mm
